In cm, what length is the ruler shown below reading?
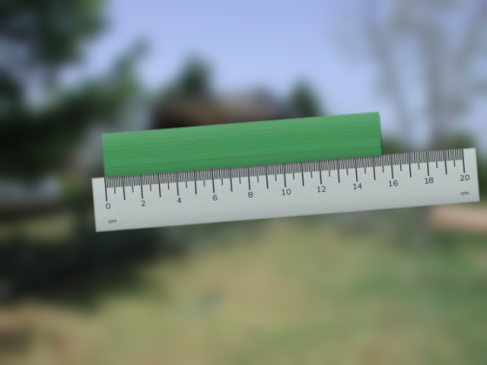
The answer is 15.5 cm
